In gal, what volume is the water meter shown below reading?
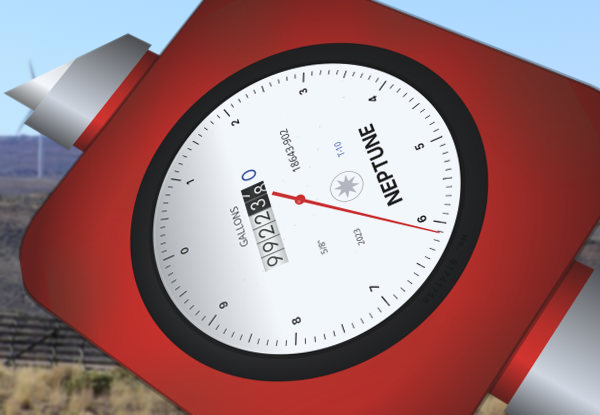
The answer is 9922376.1 gal
